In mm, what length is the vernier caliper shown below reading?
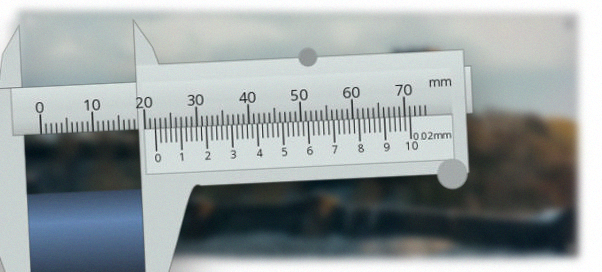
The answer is 22.0 mm
